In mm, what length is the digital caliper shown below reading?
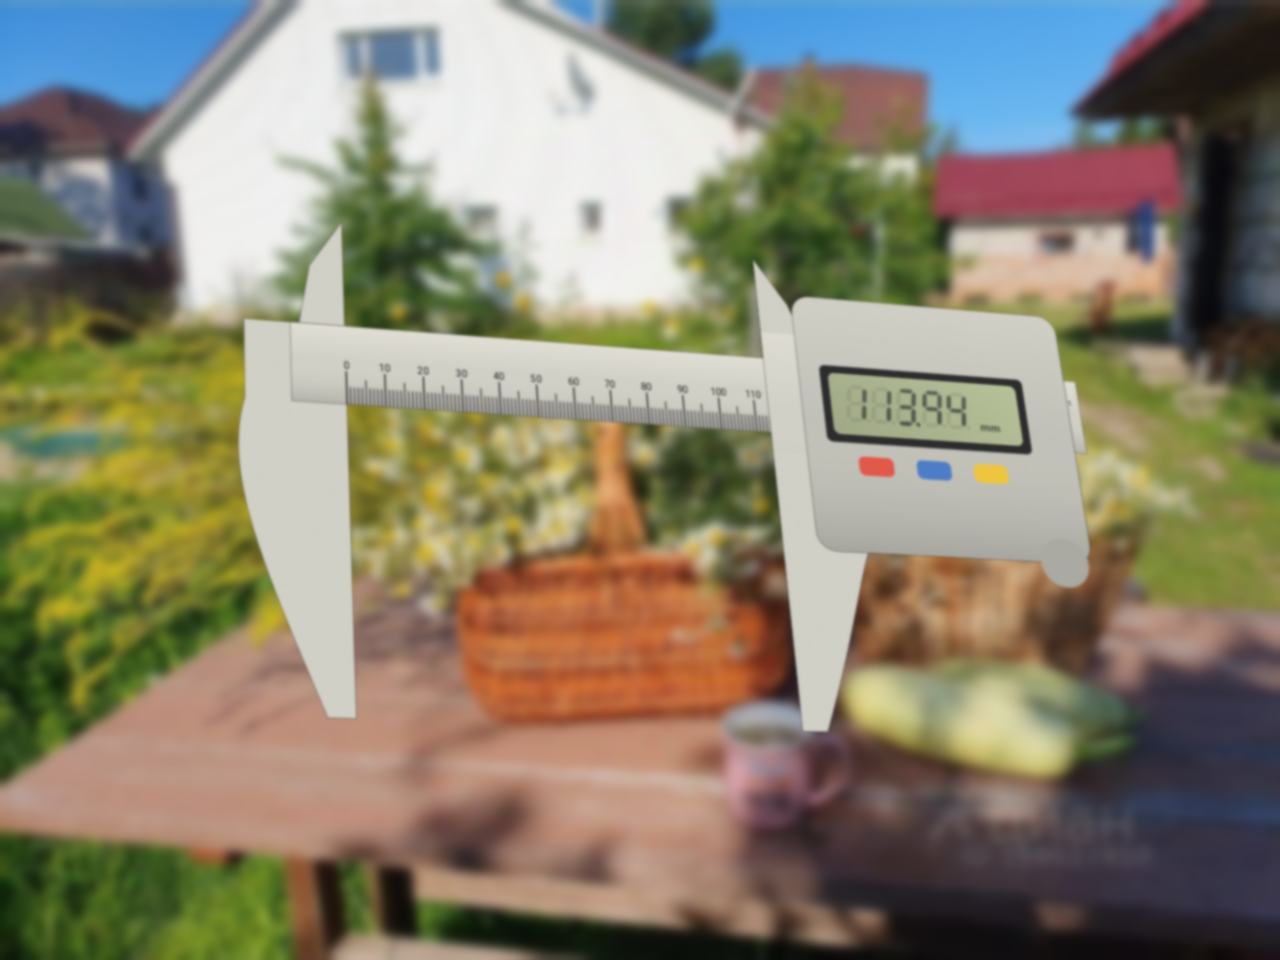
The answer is 113.94 mm
